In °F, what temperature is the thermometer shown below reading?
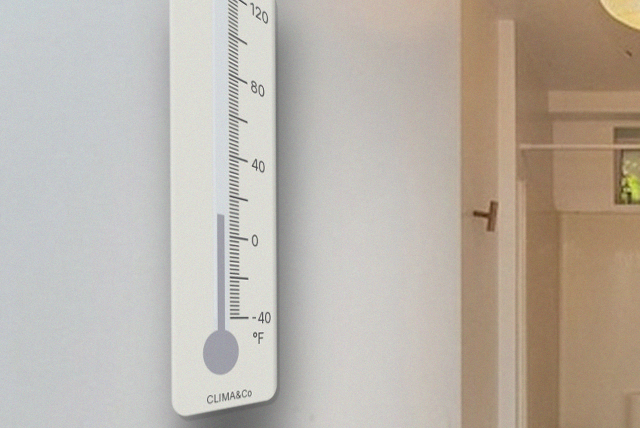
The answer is 10 °F
